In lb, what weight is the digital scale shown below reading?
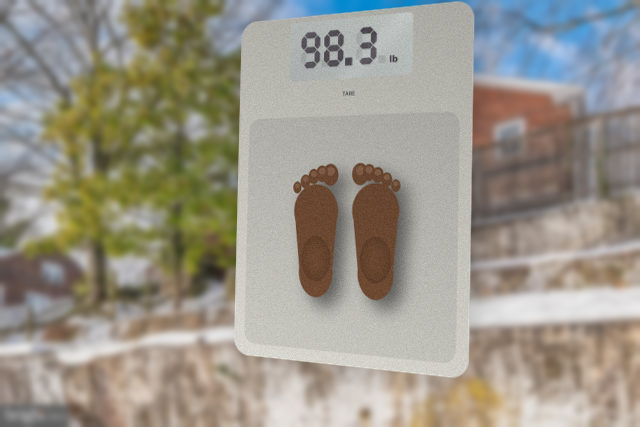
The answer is 98.3 lb
